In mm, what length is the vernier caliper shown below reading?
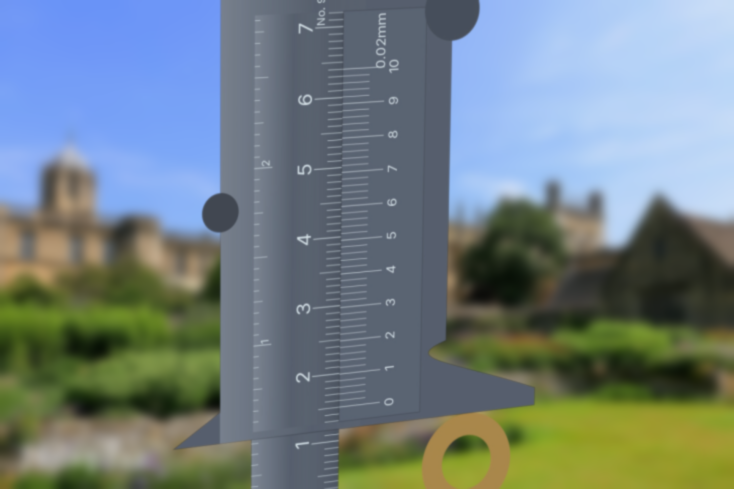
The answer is 15.0 mm
